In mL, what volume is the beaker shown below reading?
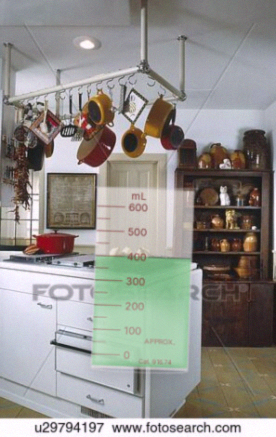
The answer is 400 mL
